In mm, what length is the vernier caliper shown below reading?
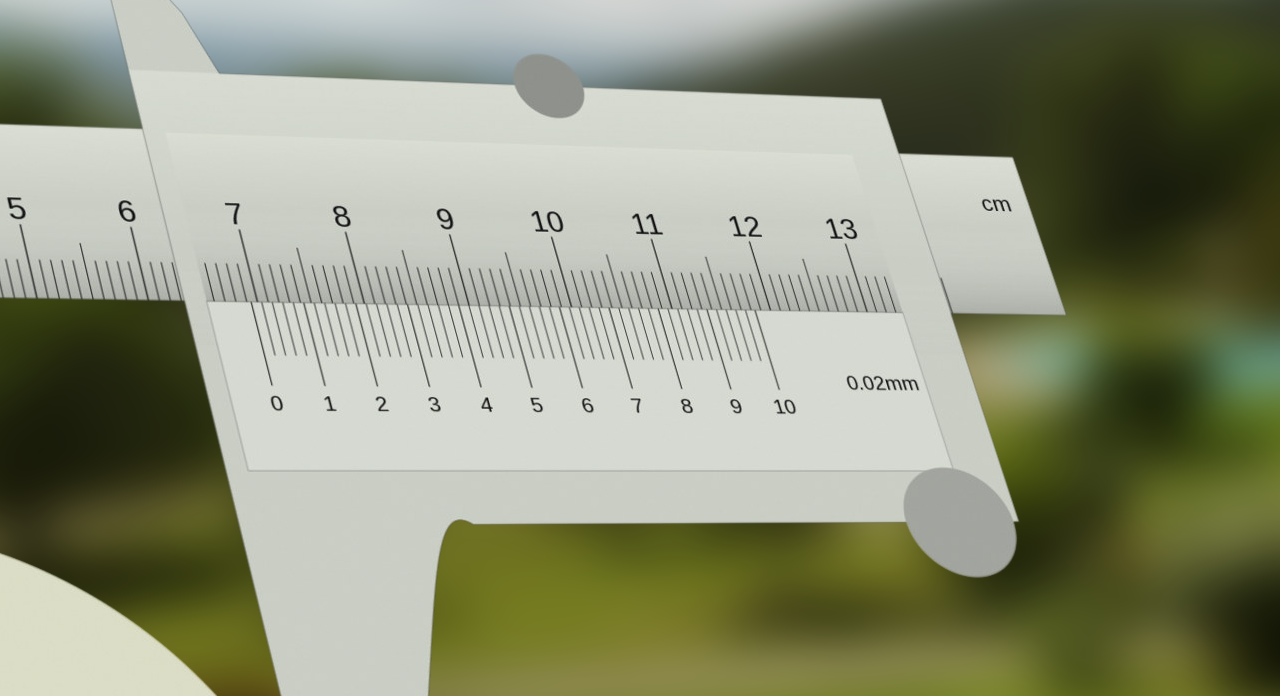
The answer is 69.4 mm
